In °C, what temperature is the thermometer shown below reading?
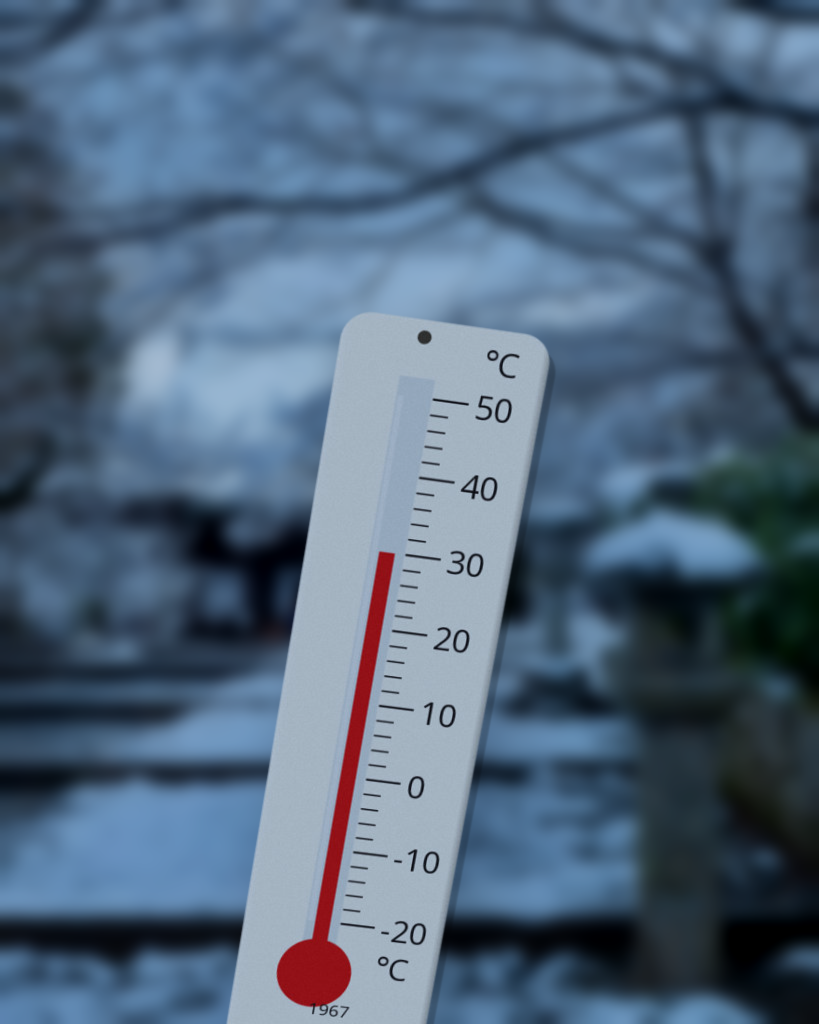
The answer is 30 °C
